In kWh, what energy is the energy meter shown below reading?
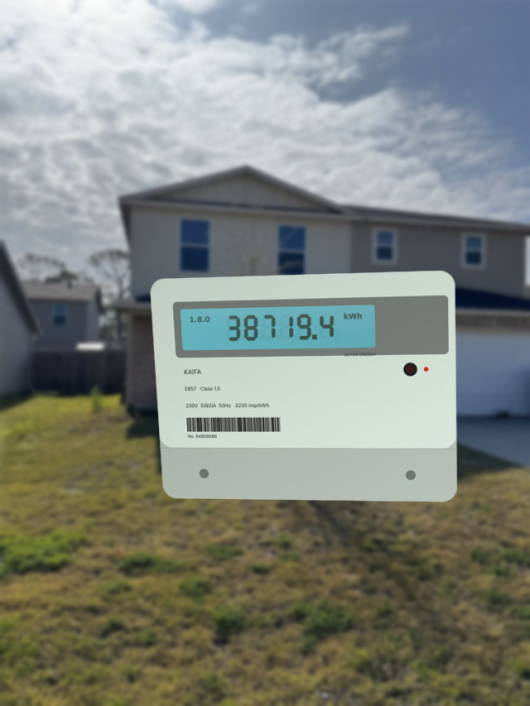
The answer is 38719.4 kWh
